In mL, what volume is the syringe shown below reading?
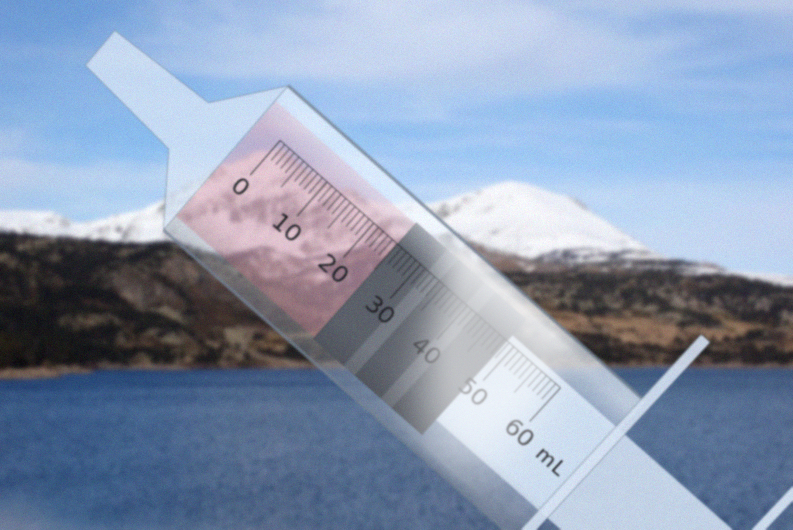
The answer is 25 mL
